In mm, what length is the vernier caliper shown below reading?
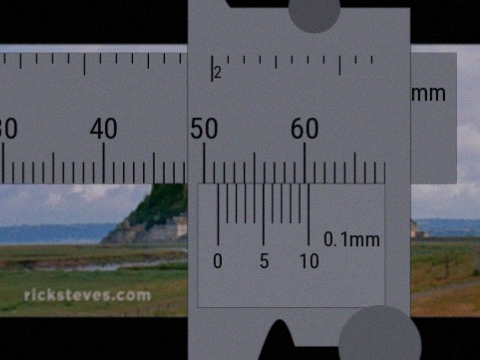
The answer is 51.4 mm
